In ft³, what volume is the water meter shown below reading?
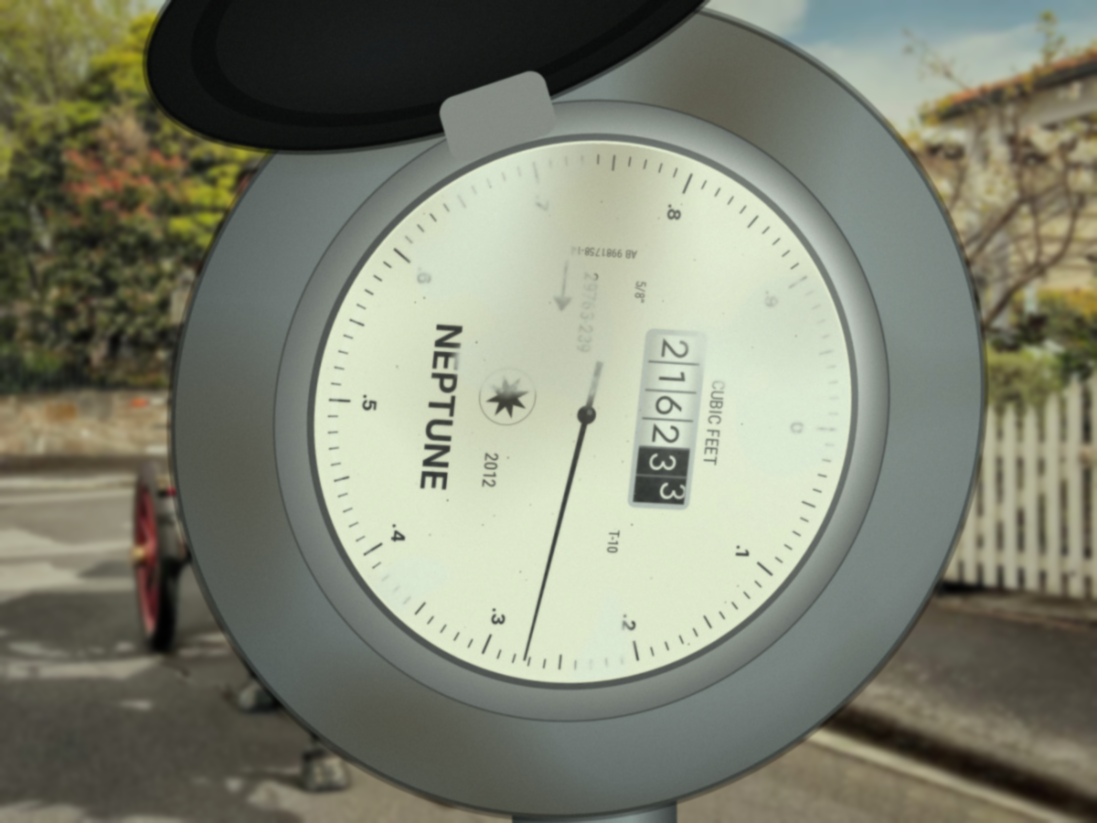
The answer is 216233.27 ft³
